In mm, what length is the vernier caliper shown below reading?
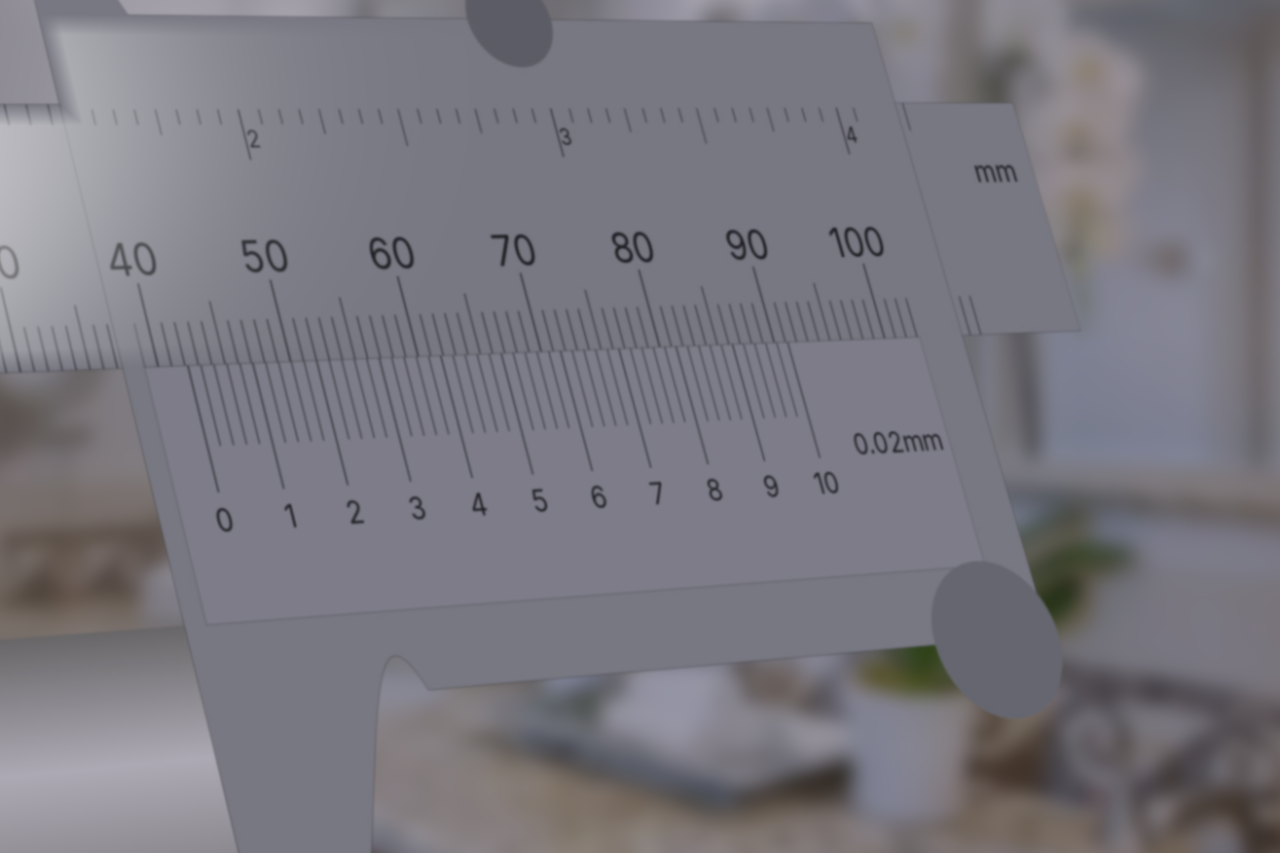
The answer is 42.2 mm
